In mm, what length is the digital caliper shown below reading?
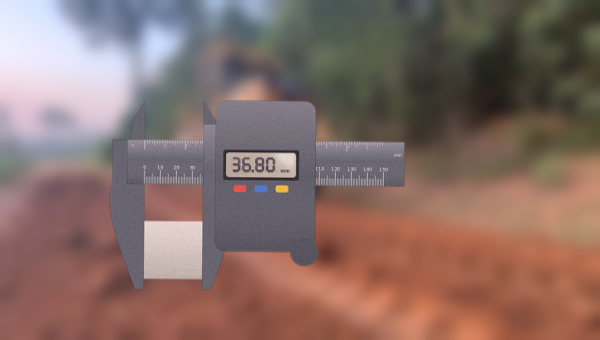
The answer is 36.80 mm
